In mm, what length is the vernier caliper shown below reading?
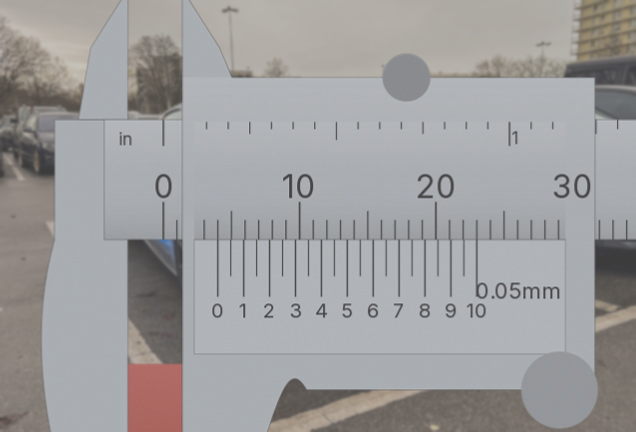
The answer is 4.0 mm
